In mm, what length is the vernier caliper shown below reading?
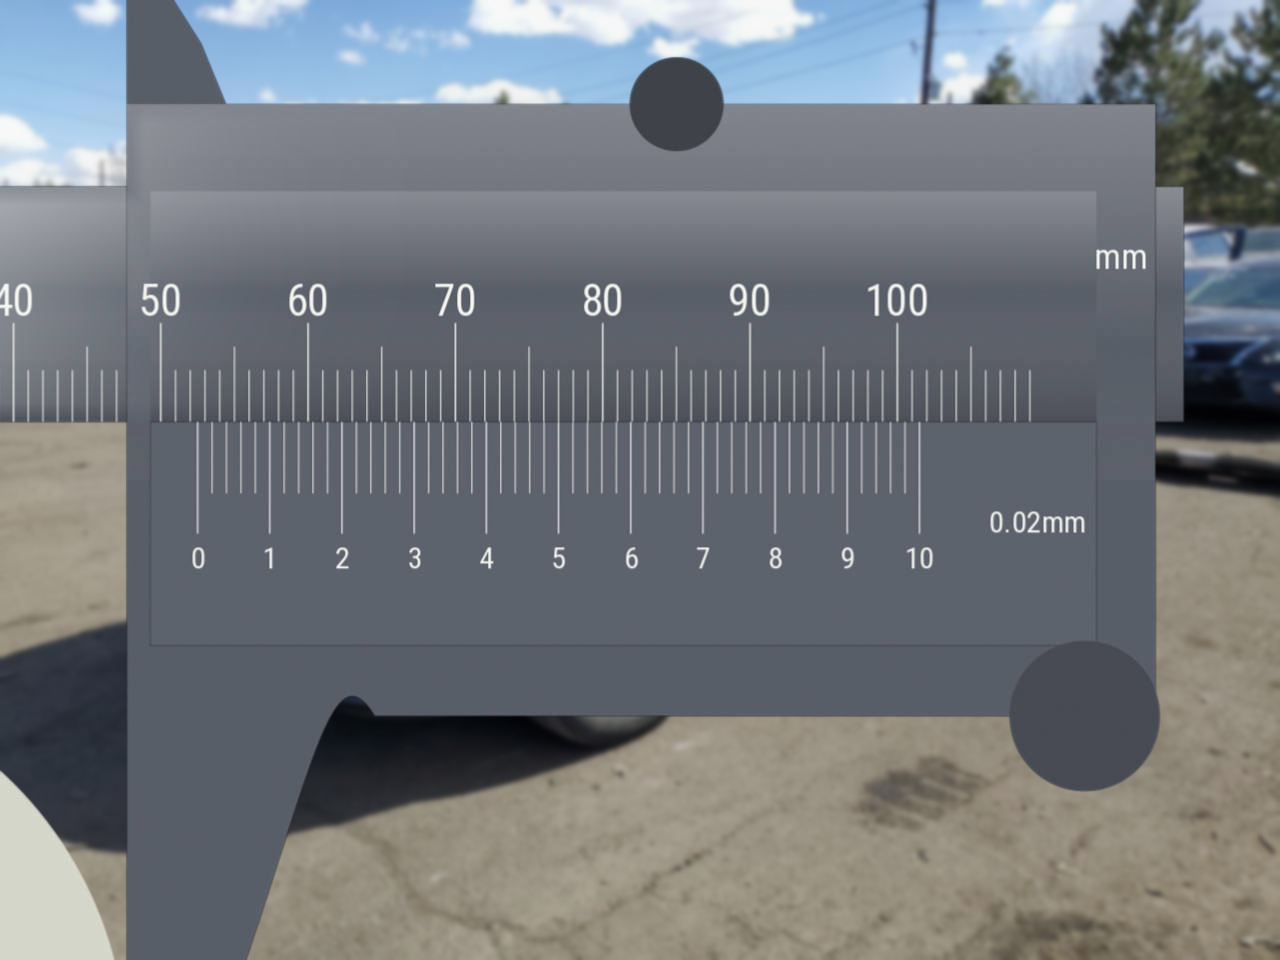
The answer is 52.5 mm
